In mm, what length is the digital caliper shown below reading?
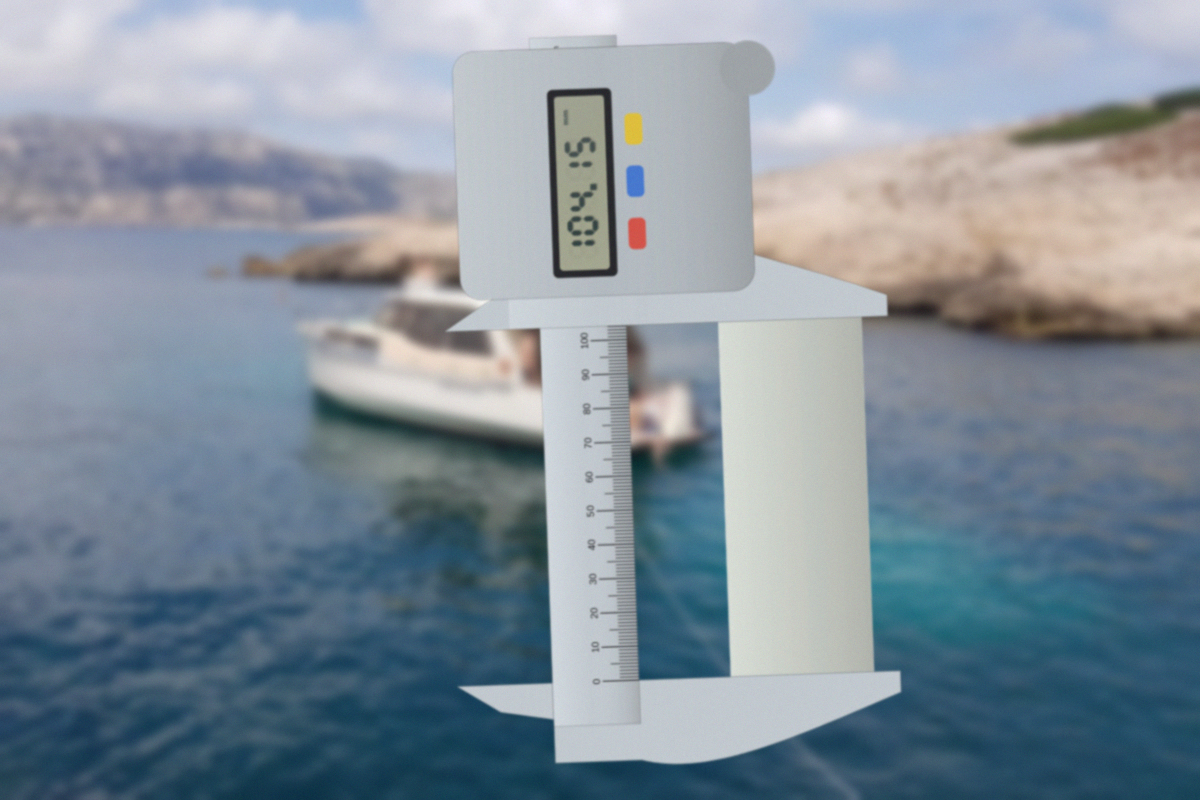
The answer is 104.15 mm
